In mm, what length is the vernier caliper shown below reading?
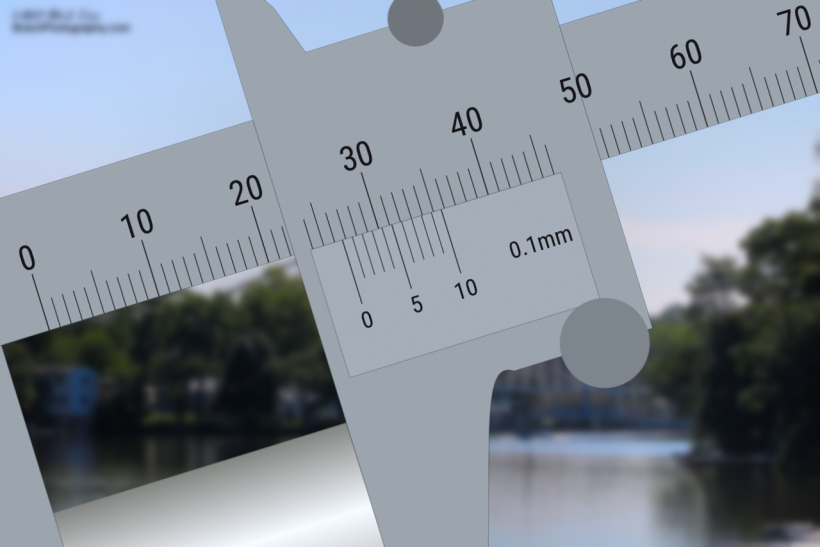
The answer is 26.7 mm
